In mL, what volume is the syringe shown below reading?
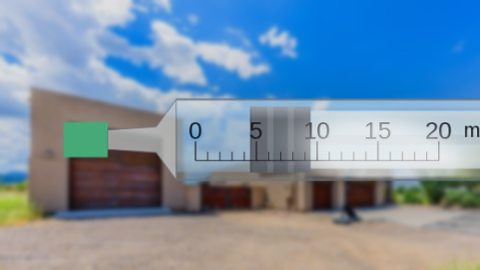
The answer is 4.5 mL
